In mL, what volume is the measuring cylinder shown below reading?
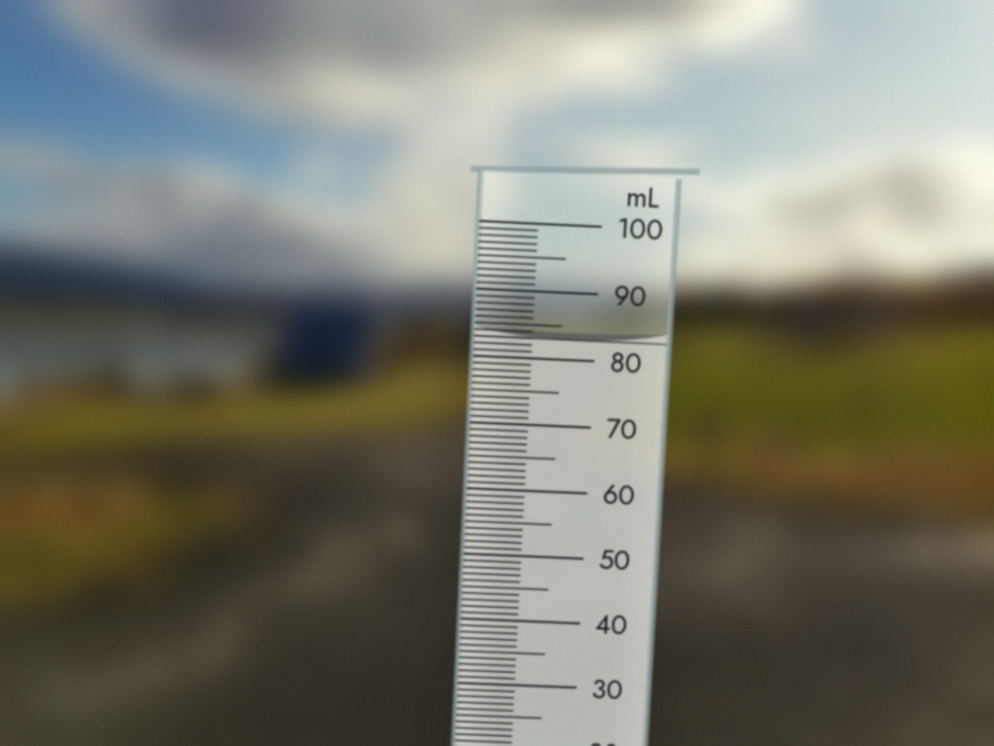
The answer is 83 mL
